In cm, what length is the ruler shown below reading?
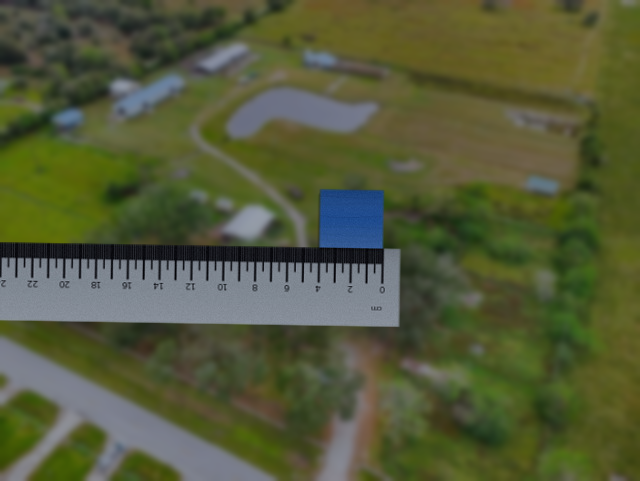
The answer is 4 cm
